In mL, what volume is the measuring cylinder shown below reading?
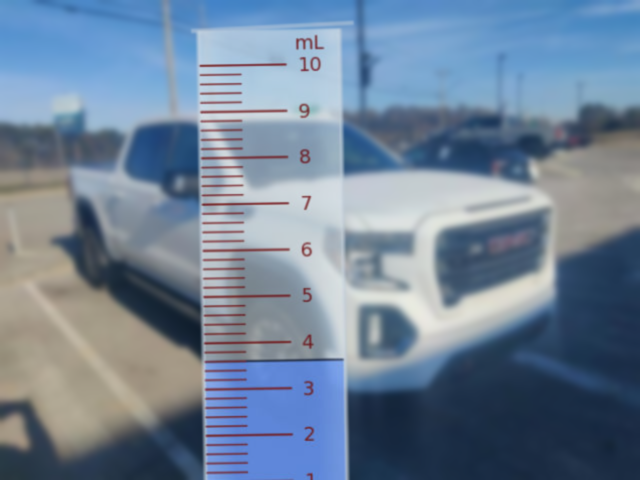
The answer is 3.6 mL
